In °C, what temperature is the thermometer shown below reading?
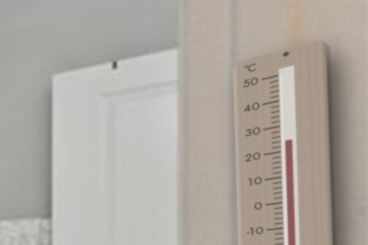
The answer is 24 °C
